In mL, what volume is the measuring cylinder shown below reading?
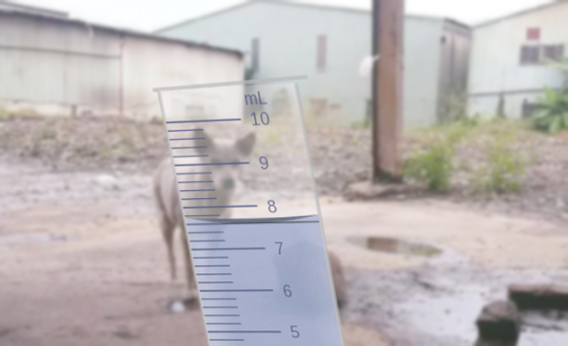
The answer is 7.6 mL
